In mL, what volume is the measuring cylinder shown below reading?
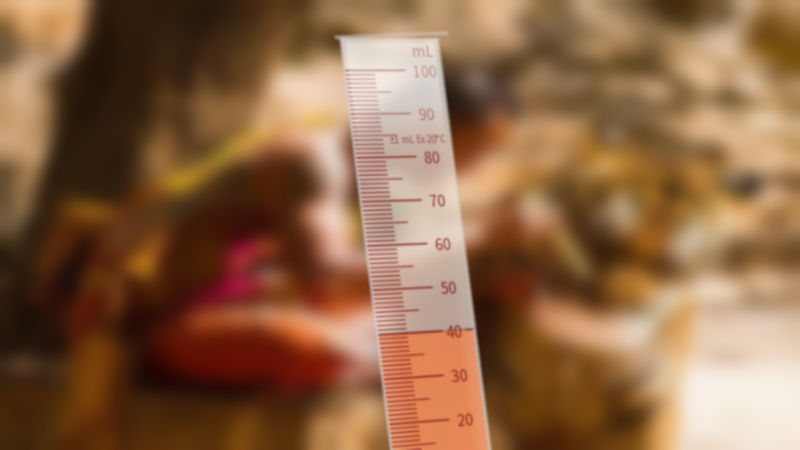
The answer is 40 mL
